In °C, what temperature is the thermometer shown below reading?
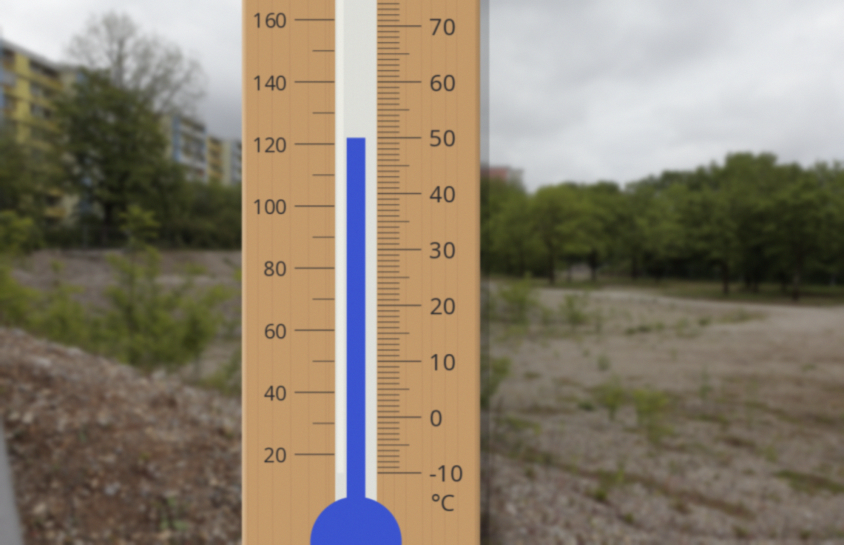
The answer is 50 °C
